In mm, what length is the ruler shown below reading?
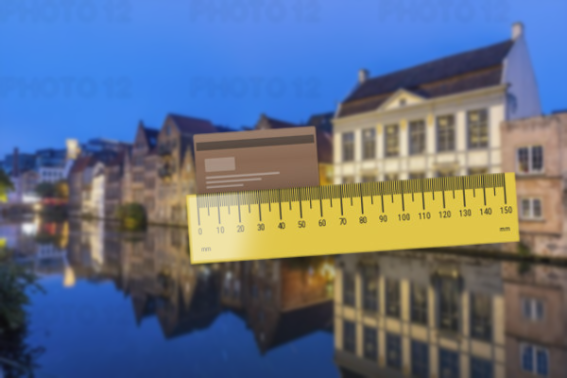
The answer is 60 mm
